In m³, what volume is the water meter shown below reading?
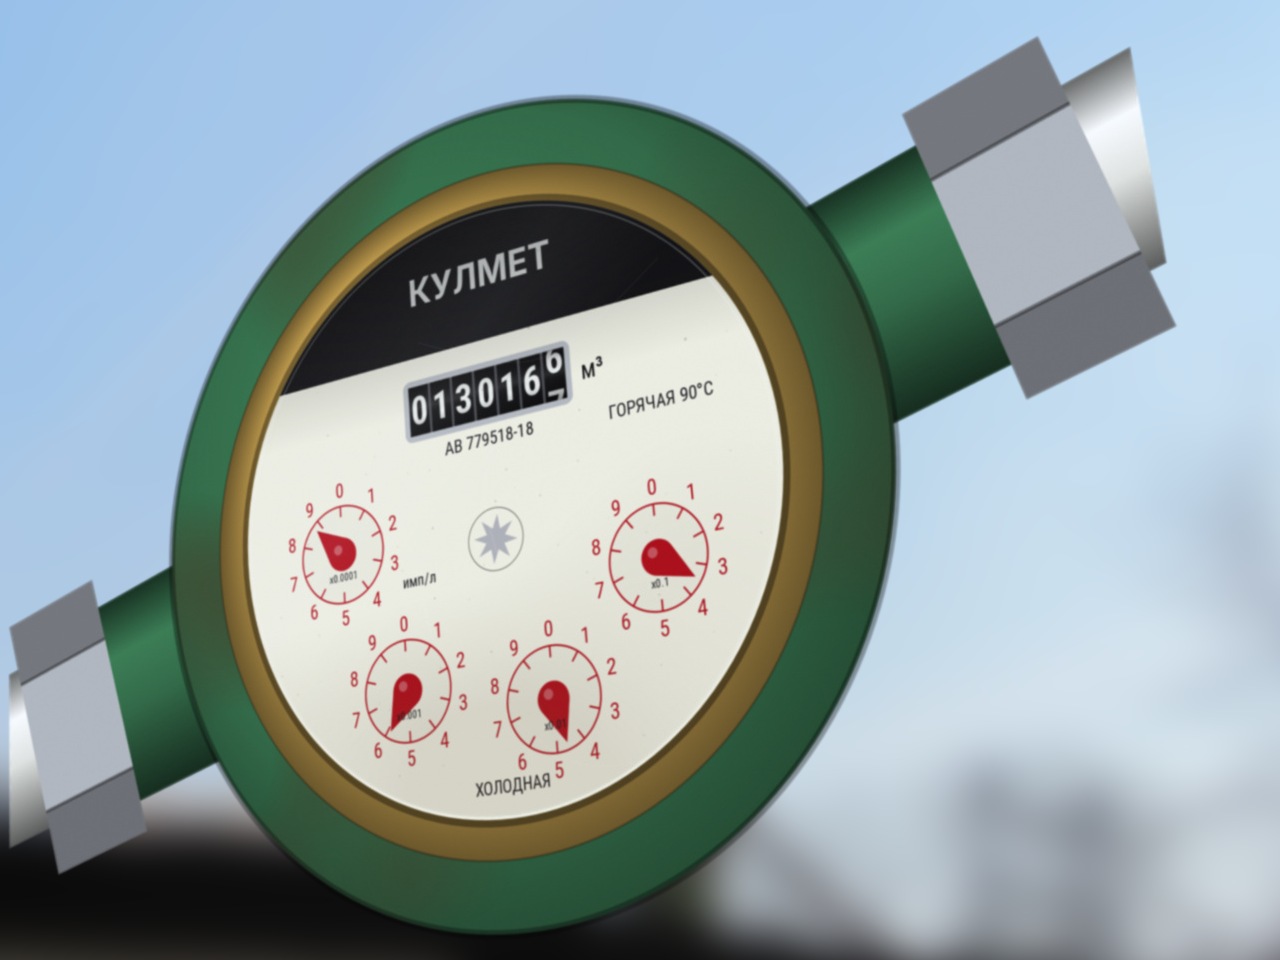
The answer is 130166.3458 m³
